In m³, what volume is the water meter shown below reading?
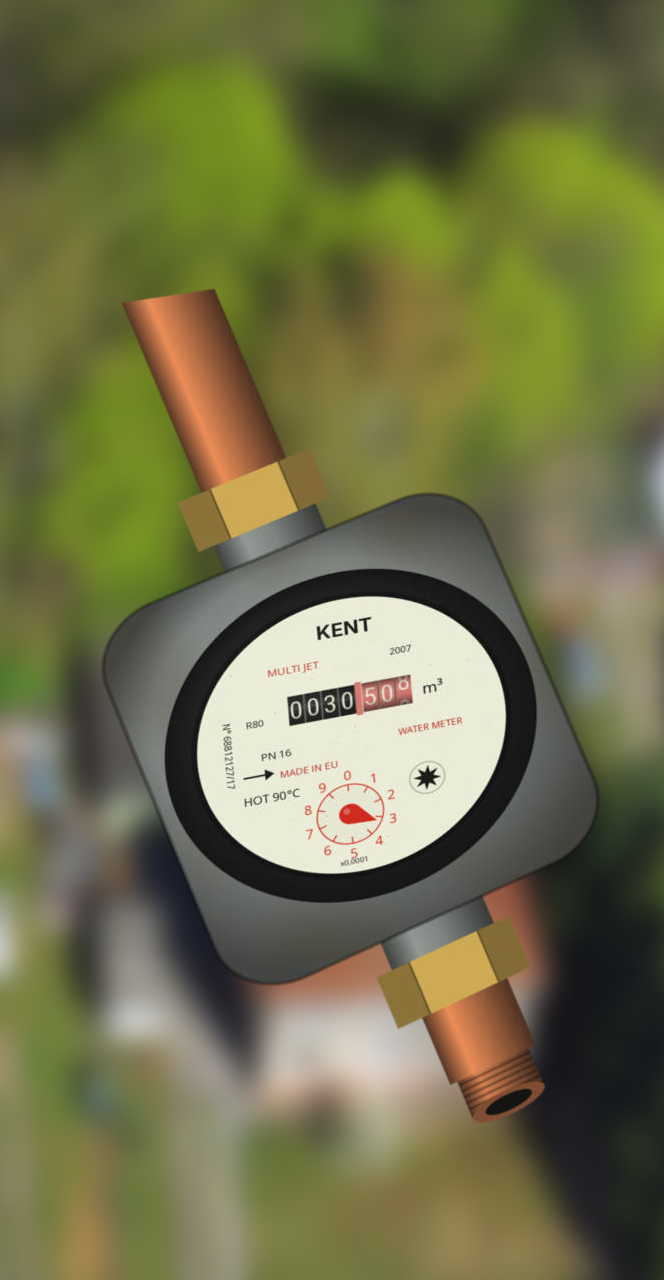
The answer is 30.5083 m³
